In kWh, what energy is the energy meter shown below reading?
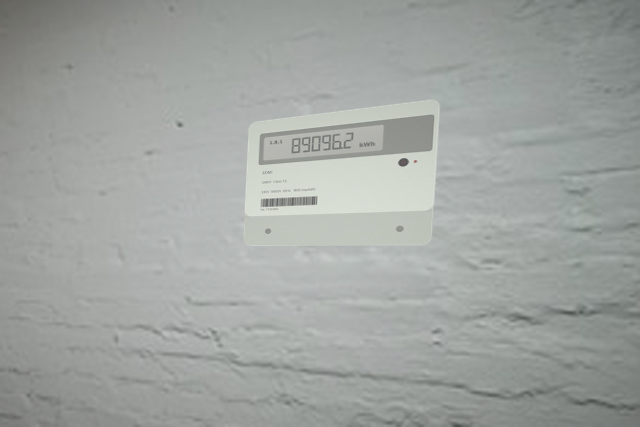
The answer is 89096.2 kWh
